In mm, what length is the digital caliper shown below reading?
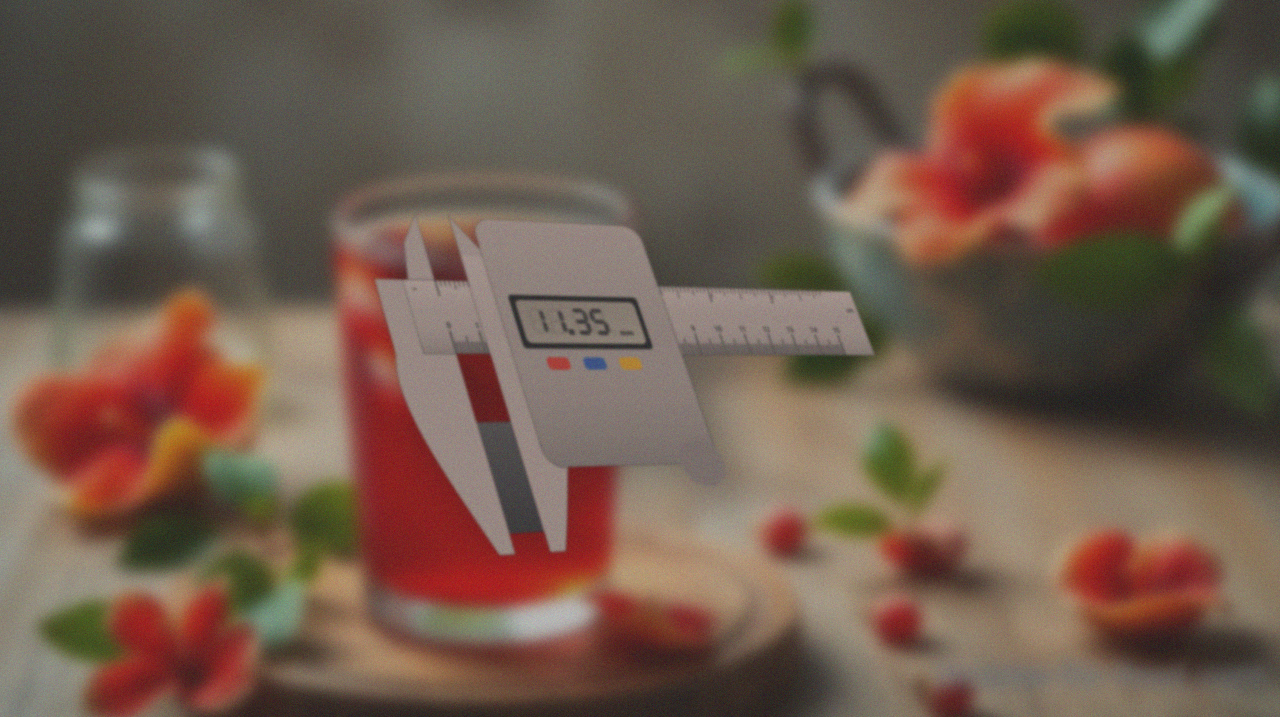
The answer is 11.35 mm
